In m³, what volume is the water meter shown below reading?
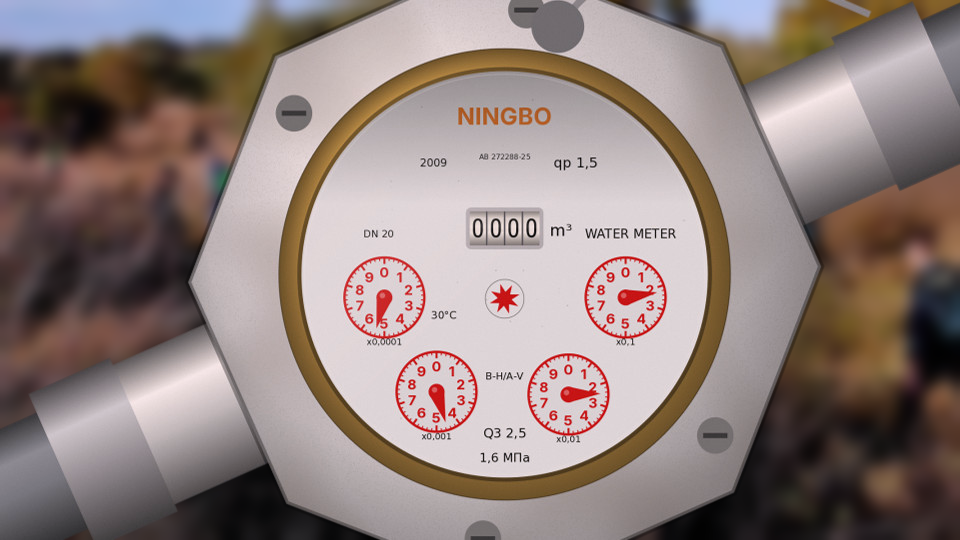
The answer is 0.2245 m³
